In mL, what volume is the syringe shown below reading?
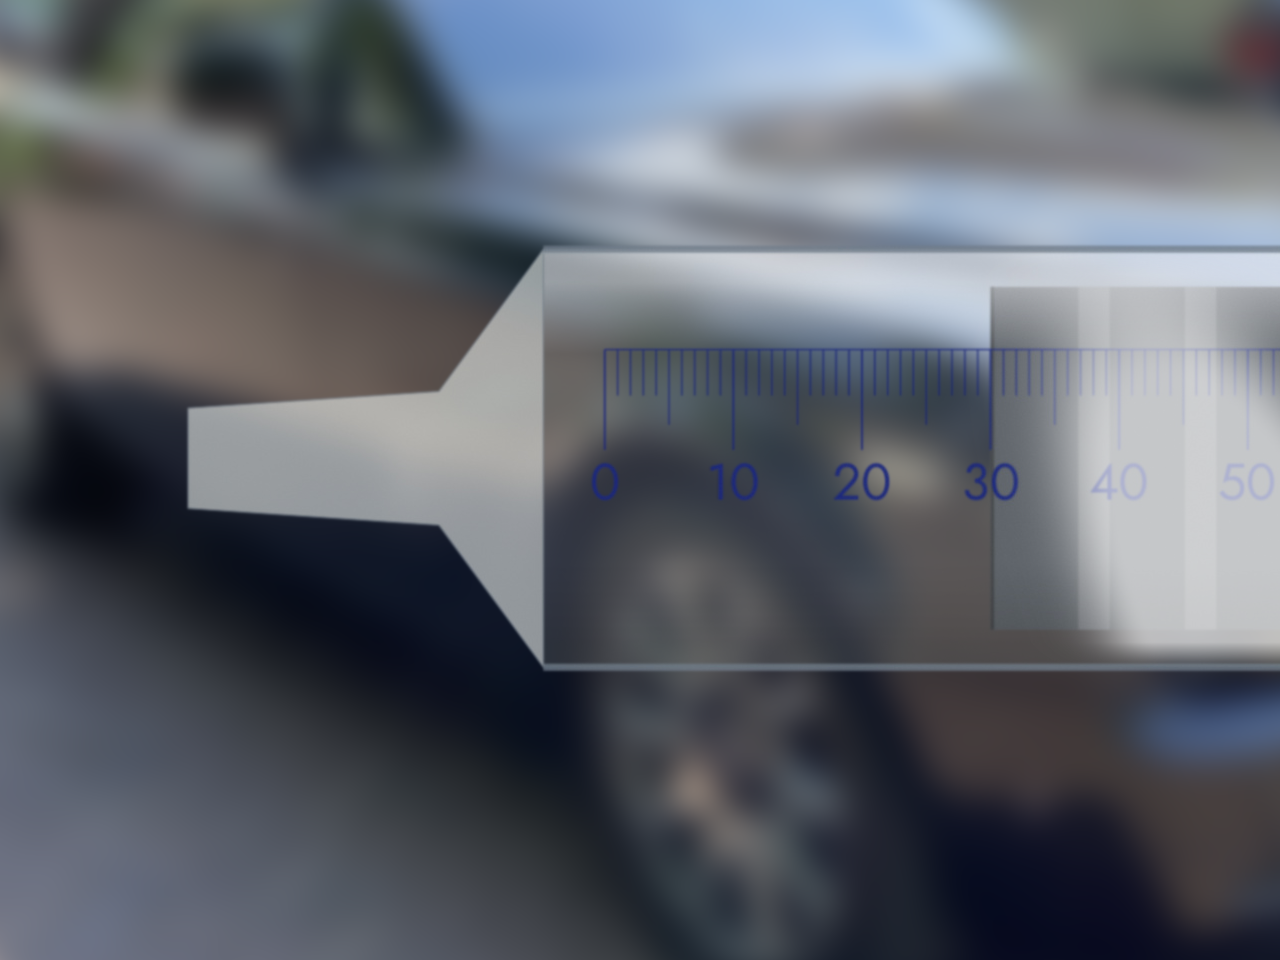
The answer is 30 mL
